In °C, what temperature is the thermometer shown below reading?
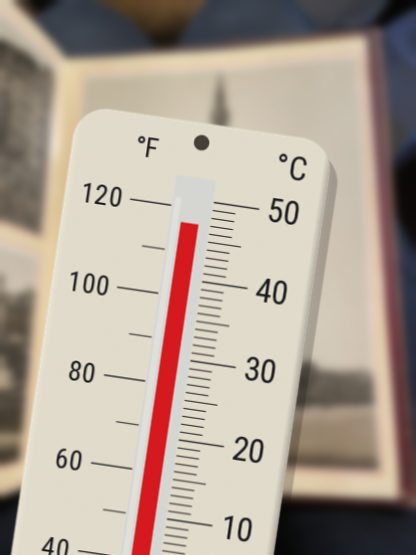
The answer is 47 °C
